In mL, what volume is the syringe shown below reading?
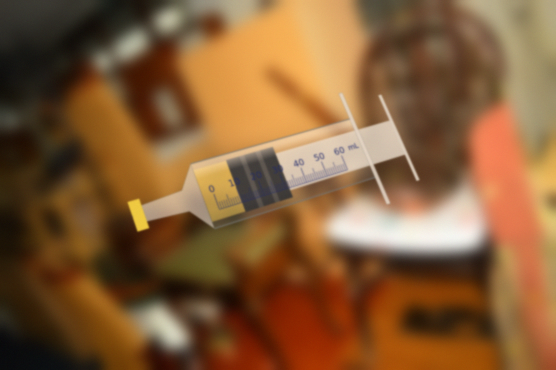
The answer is 10 mL
